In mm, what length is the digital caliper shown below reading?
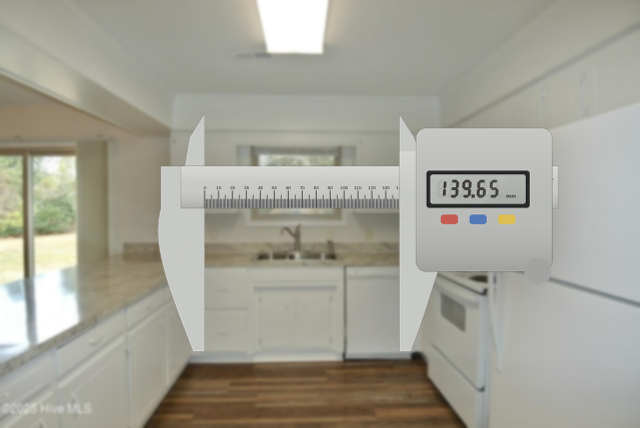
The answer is 139.65 mm
